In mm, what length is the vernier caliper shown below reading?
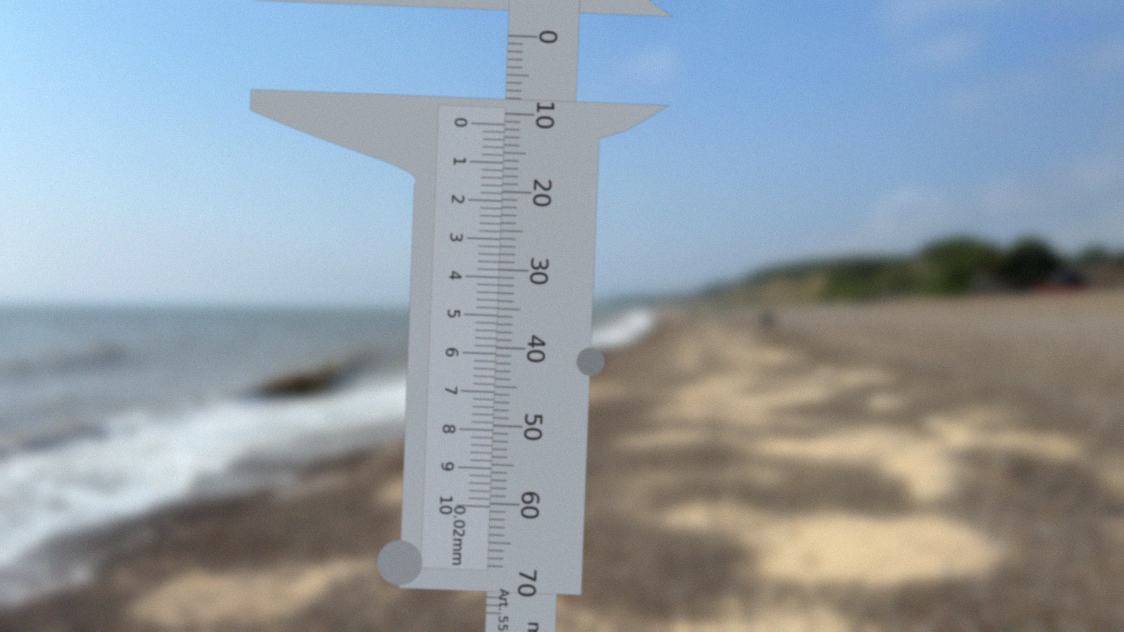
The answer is 11.4 mm
